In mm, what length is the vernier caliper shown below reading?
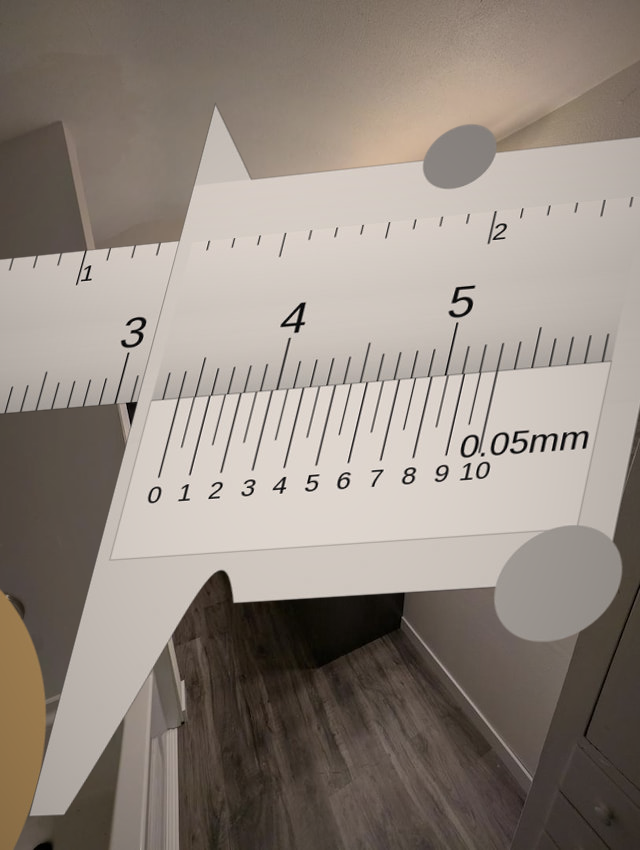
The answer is 34.0 mm
